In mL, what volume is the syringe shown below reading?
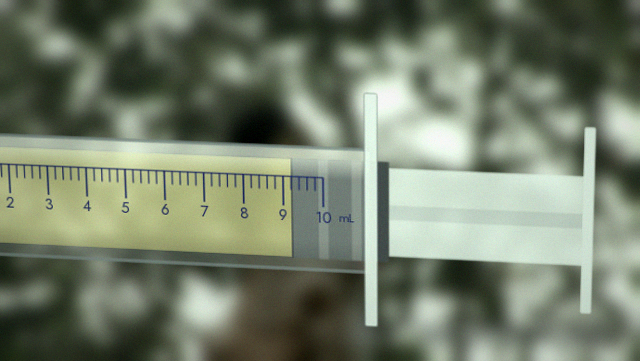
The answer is 9.2 mL
